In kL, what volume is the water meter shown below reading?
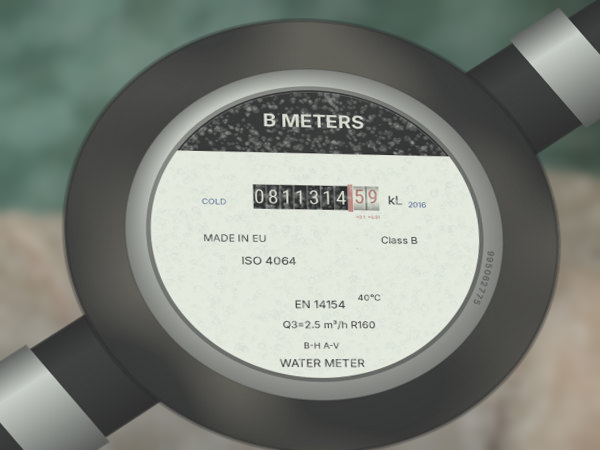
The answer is 811314.59 kL
